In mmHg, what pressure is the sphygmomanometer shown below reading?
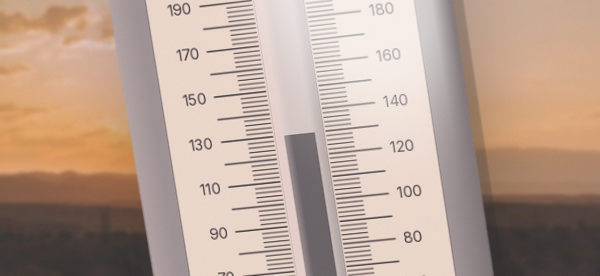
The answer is 130 mmHg
